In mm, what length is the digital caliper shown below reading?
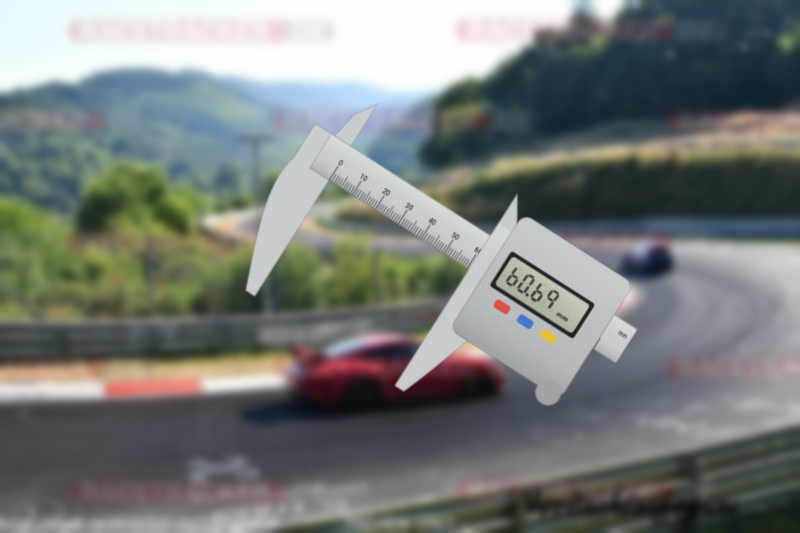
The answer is 60.69 mm
